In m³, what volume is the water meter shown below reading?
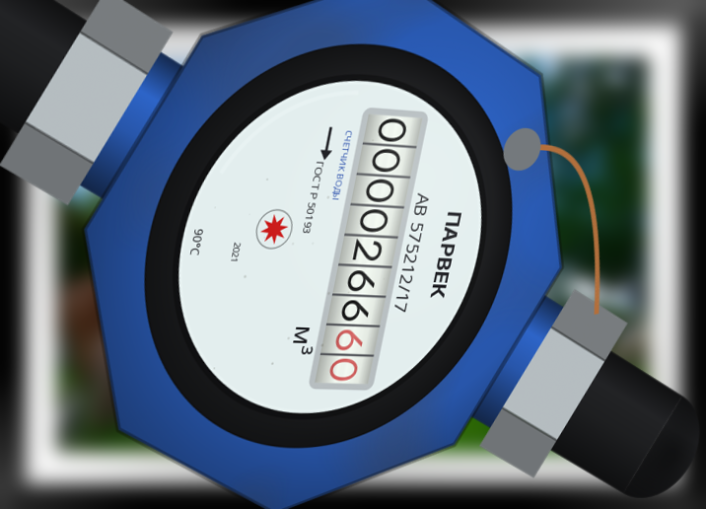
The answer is 266.60 m³
